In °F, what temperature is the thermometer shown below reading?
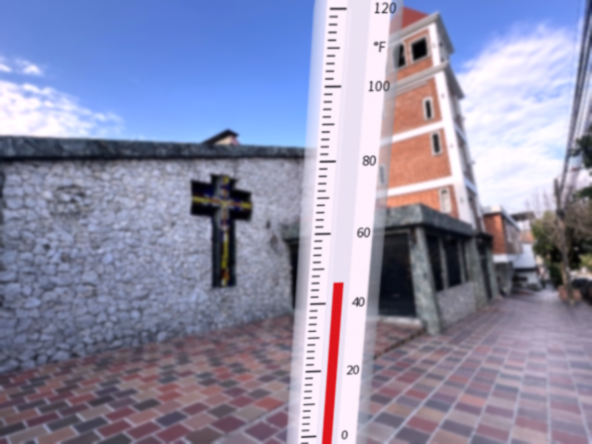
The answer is 46 °F
